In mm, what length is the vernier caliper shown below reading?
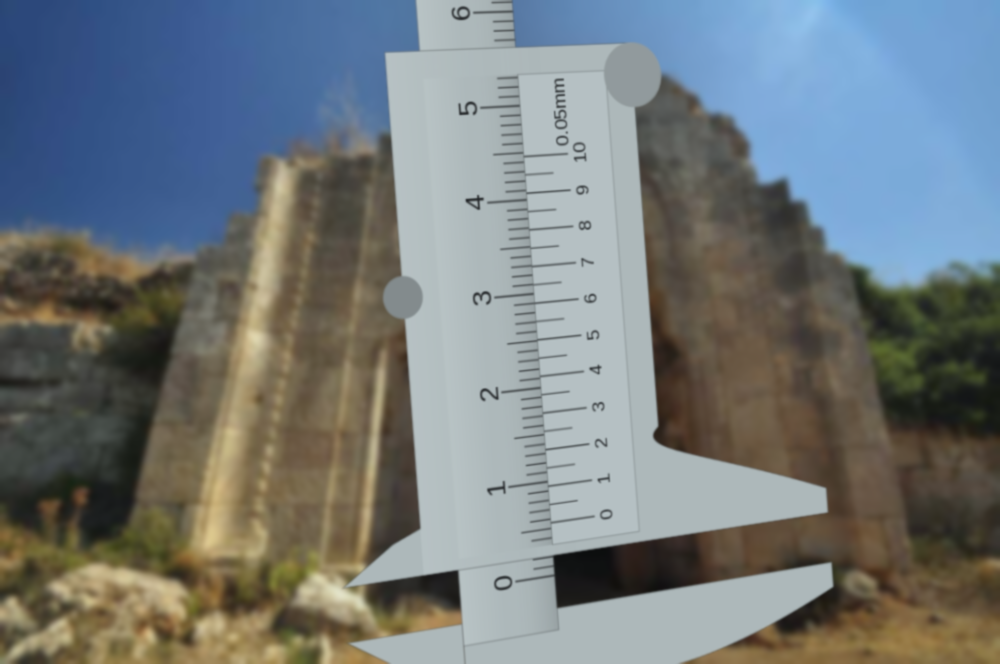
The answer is 5.6 mm
